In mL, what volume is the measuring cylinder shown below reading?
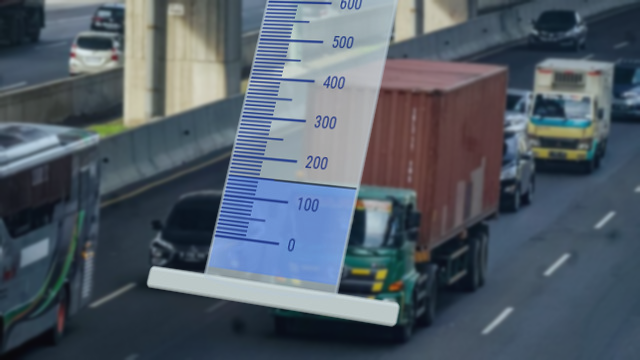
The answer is 150 mL
